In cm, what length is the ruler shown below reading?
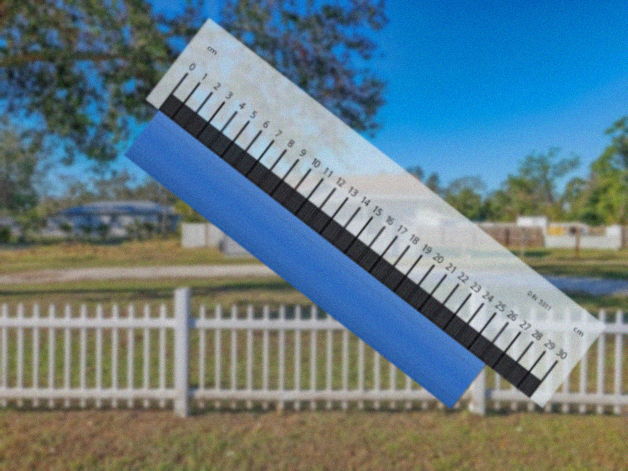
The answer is 26.5 cm
